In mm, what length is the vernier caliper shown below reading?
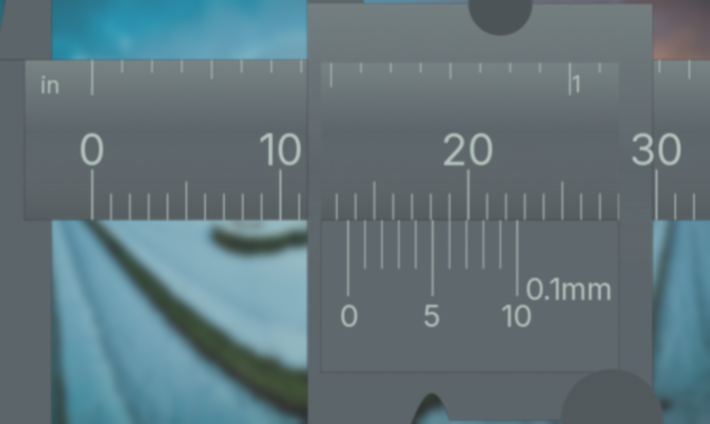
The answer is 13.6 mm
